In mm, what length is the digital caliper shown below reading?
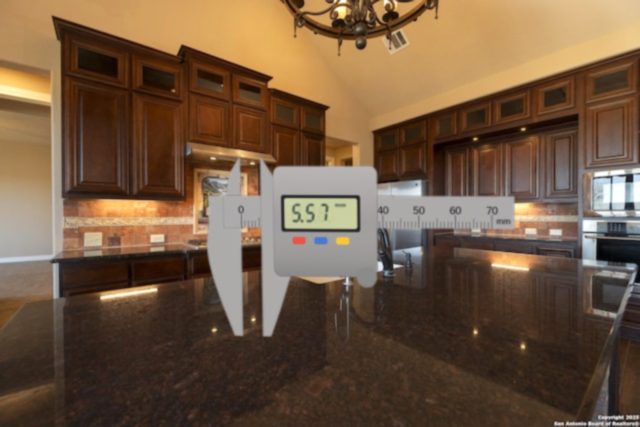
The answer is 5.57 mm
